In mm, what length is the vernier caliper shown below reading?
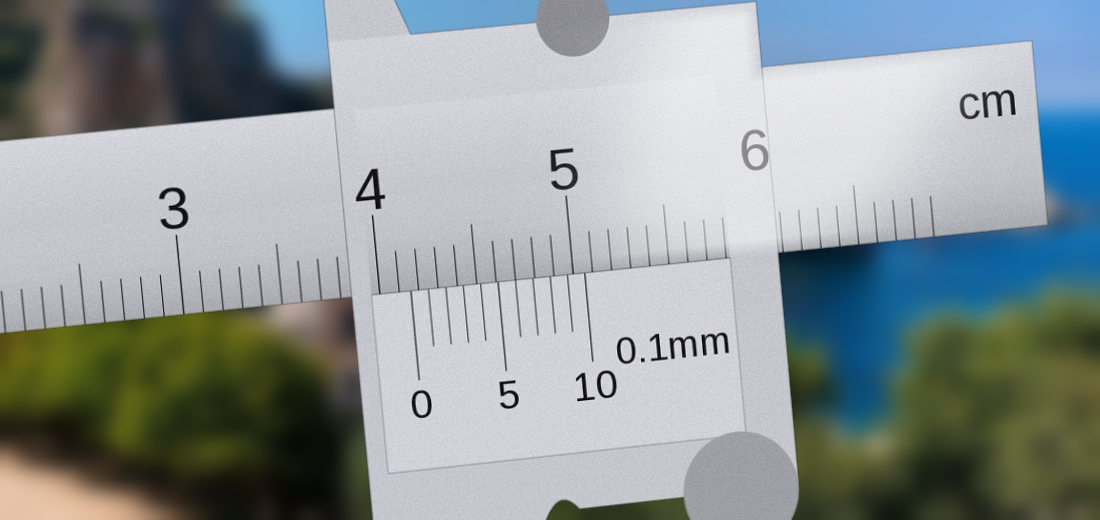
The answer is 41.6 mm
